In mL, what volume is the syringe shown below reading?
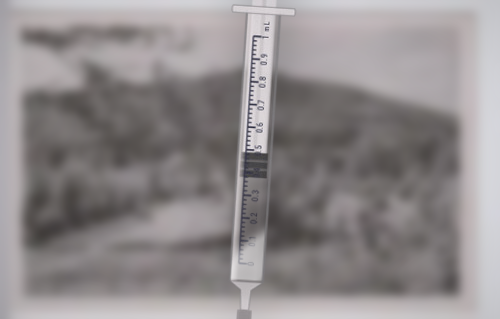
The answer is 0.38 mL
